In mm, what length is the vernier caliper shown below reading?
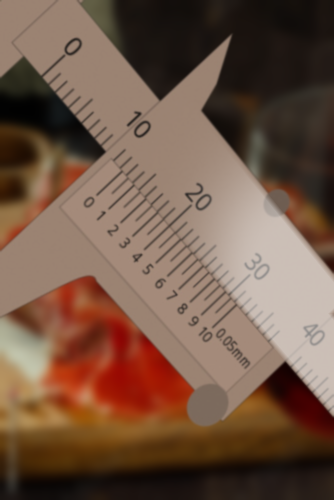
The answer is 12.4 mm
